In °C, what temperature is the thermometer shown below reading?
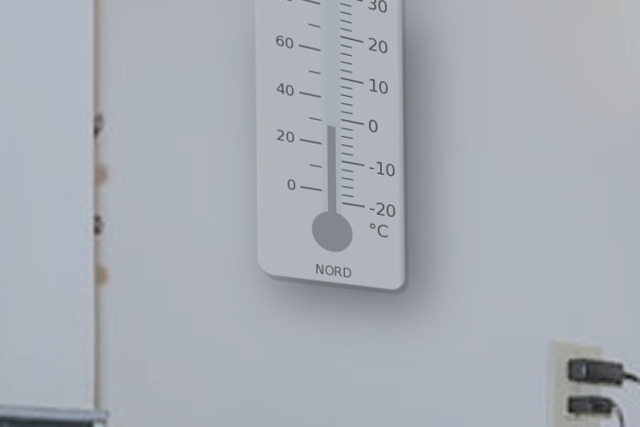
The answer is -2 °C
